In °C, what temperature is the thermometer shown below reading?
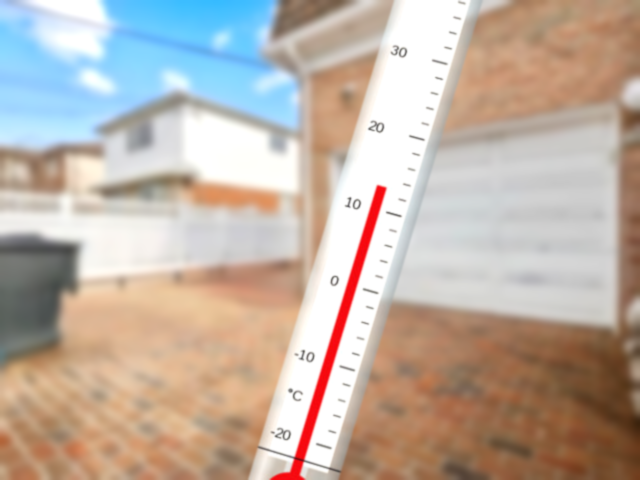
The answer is 13 °C
